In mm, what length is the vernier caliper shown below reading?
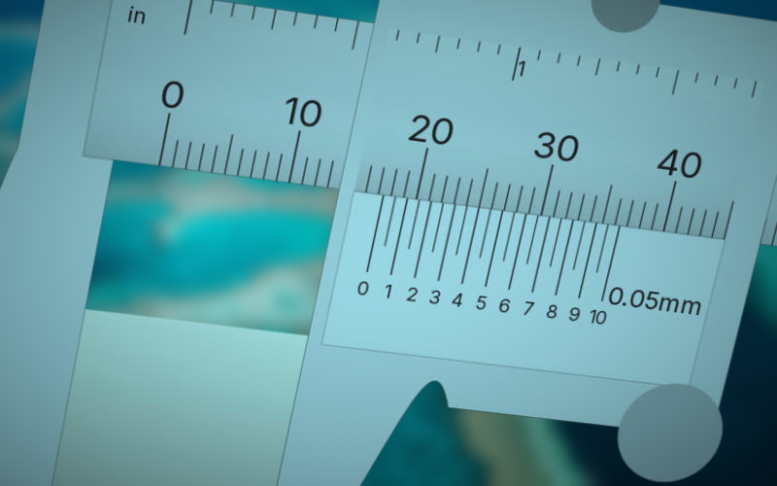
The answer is 17.4 mm
